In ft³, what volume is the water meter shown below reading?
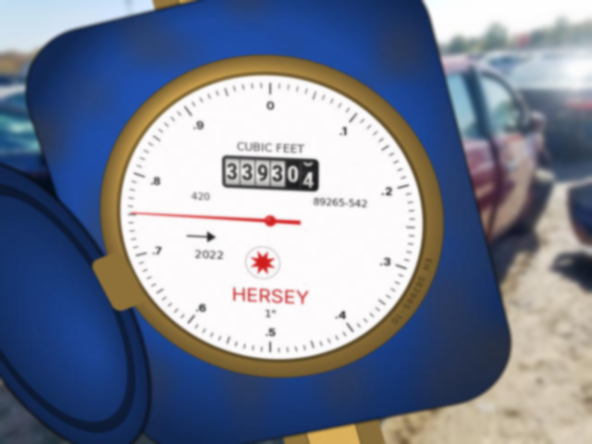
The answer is 339303.75 ft³
